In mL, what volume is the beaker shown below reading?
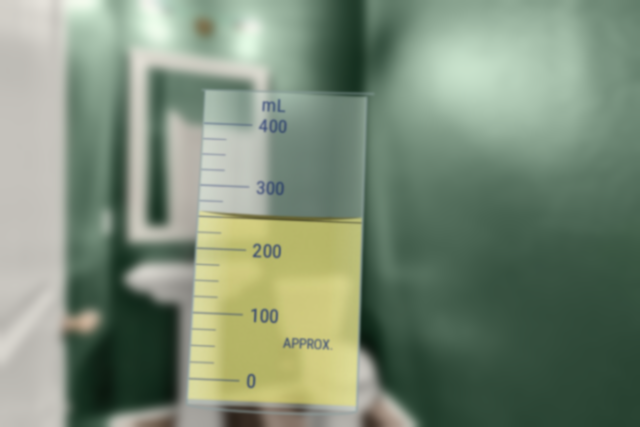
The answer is 250 mL
